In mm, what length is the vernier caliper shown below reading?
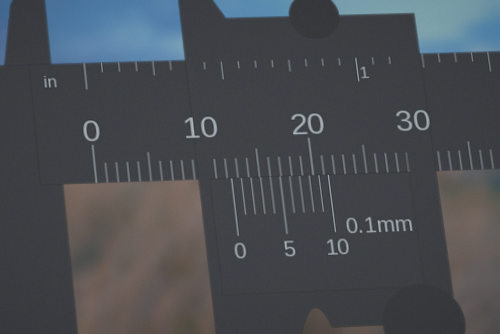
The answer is 12.4 mm
